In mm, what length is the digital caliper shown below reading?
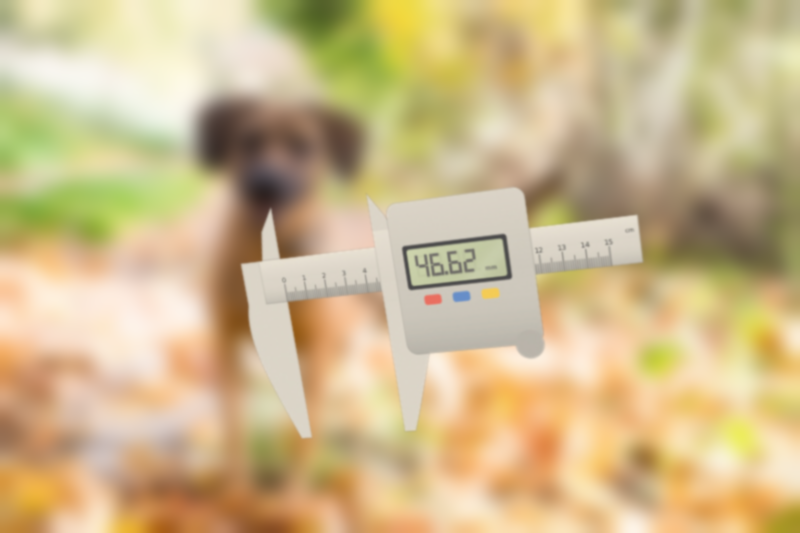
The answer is 46.62 mm
